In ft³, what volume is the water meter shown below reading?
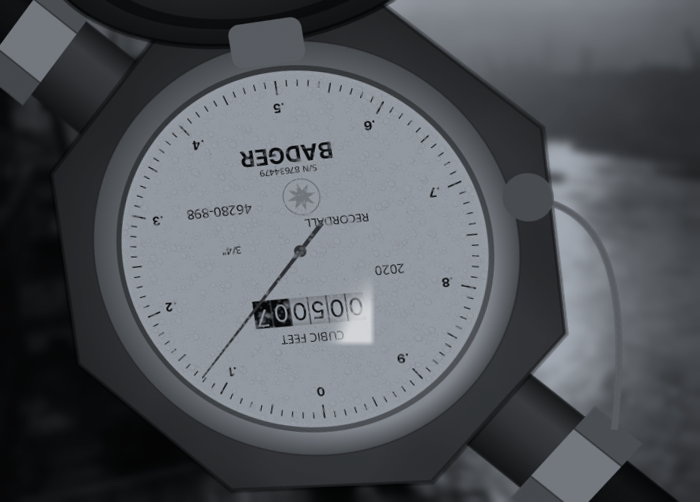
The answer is 5007.12 ft³
